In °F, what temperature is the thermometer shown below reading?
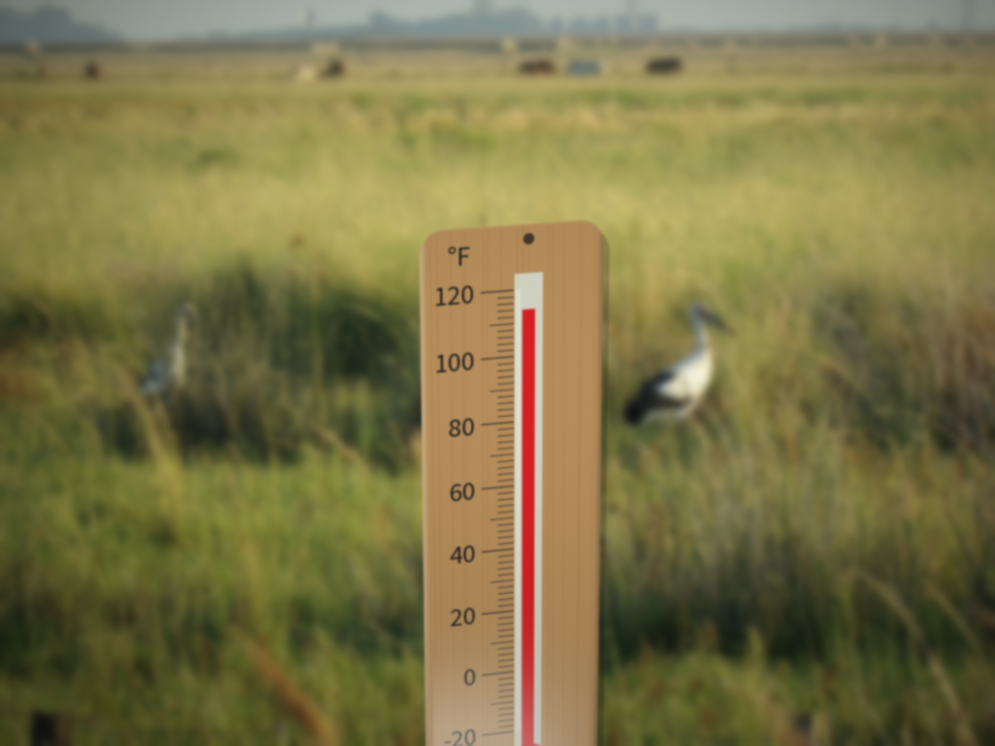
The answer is 114 °F
